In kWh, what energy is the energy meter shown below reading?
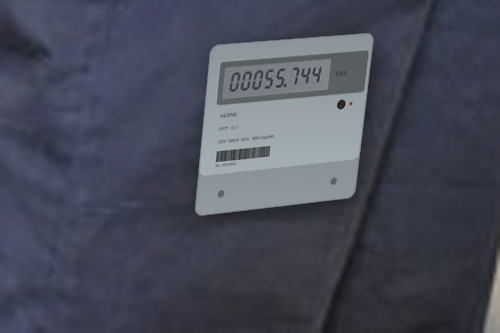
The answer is 55.744 kWh
